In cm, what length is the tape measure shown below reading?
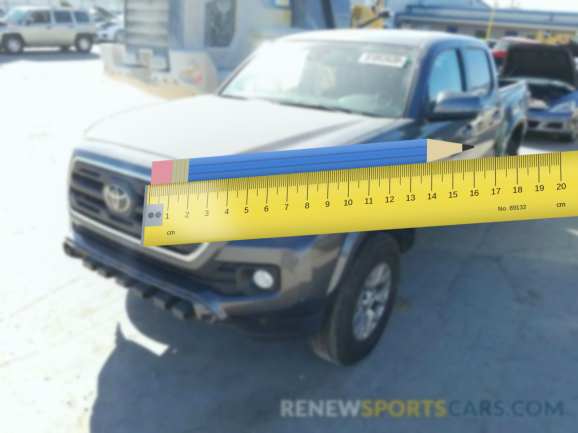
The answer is 16 cm
